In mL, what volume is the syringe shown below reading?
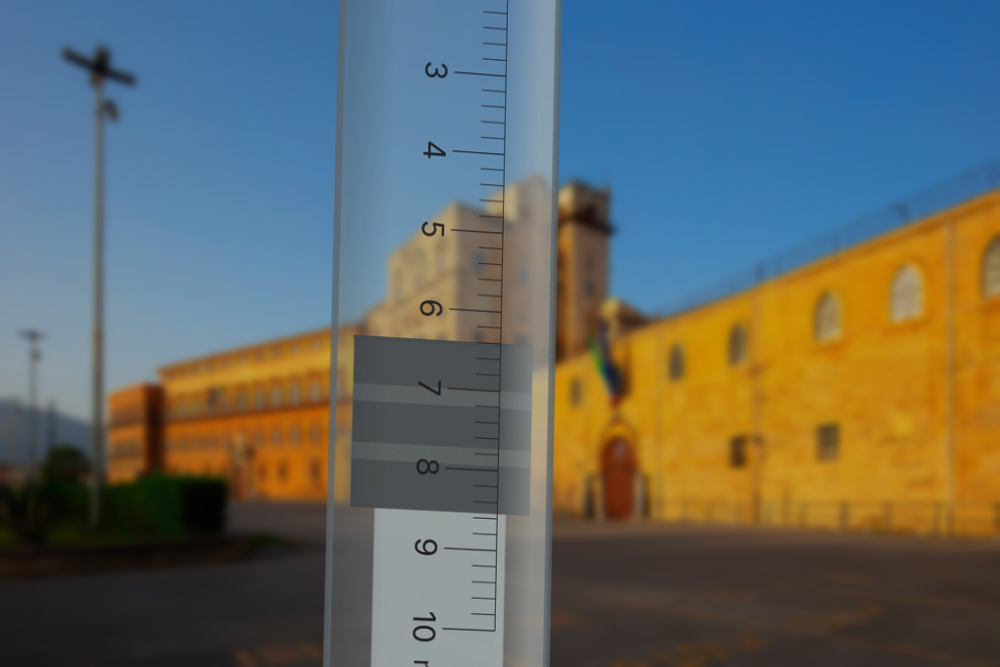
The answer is 6.4 mL
